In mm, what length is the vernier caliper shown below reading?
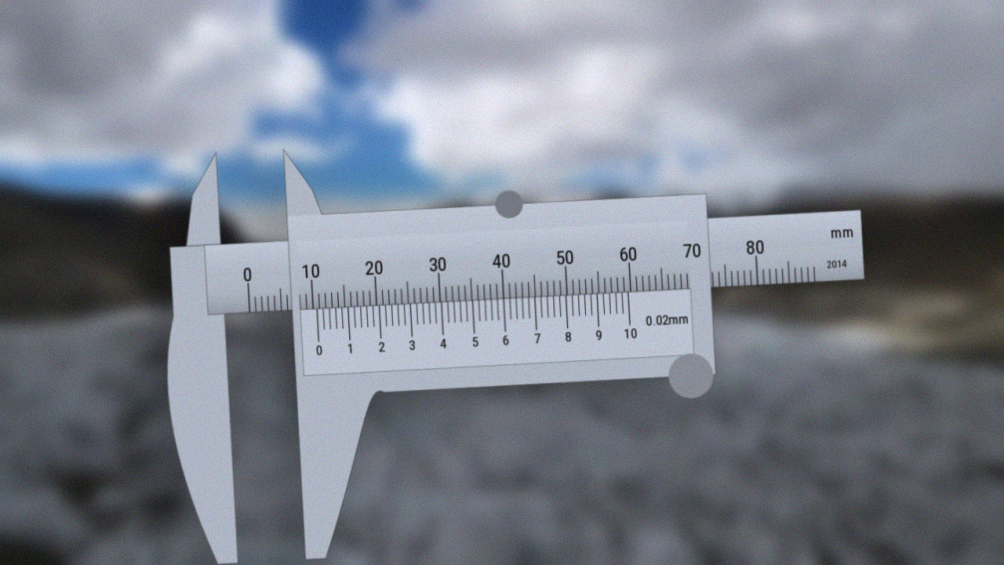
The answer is 10.6 mm
